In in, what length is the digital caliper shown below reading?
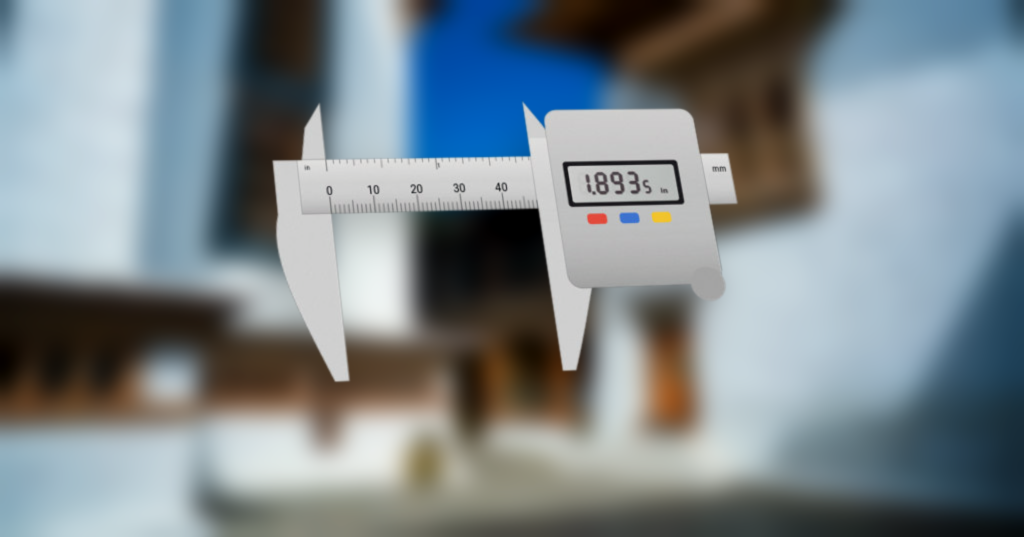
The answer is 1.8935 in
